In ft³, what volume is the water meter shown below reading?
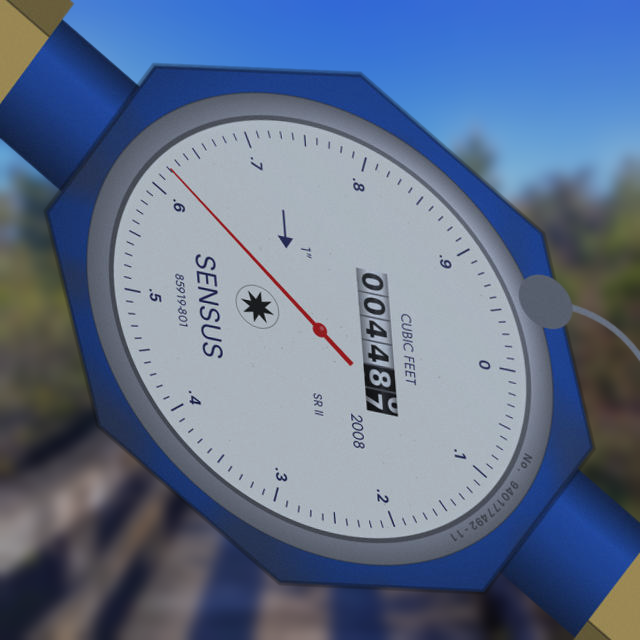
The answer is 4486.62 ft³
